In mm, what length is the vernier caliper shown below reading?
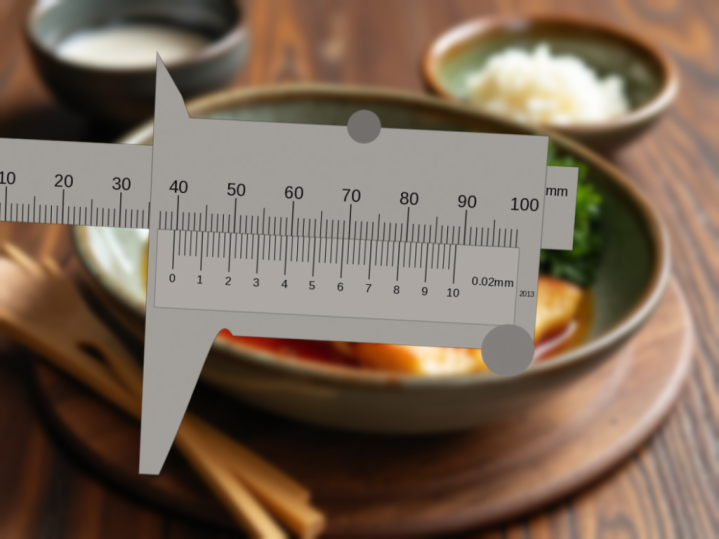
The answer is 39.6 mm
